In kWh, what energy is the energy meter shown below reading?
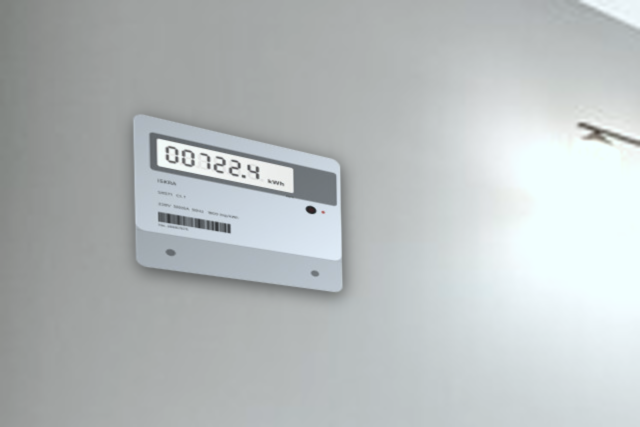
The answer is 722.4 kWh
